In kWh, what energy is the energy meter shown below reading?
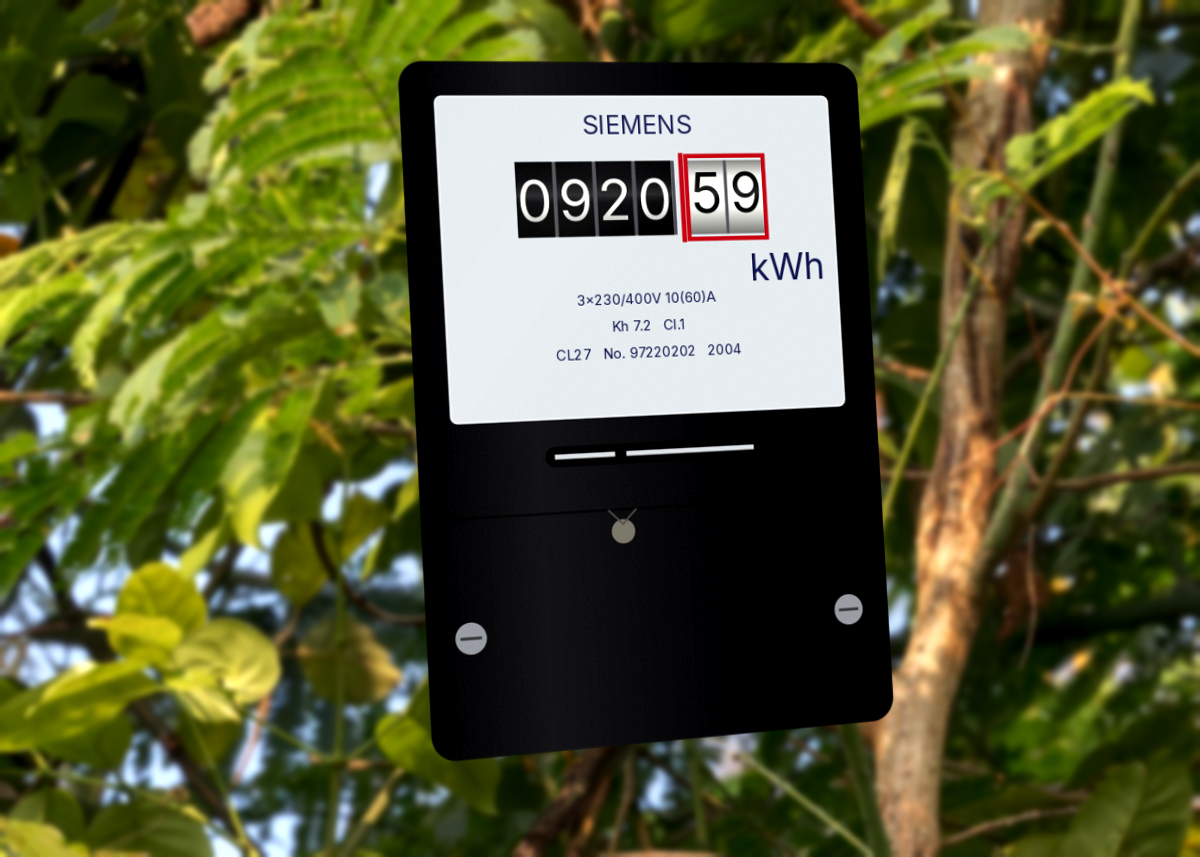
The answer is 920.59 kWh
